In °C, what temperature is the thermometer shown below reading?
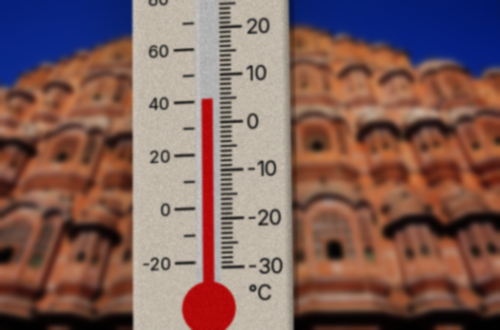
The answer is 5 °C
